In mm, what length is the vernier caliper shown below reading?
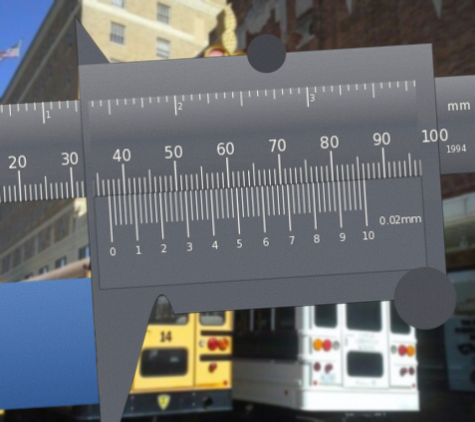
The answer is 37.0 mm
